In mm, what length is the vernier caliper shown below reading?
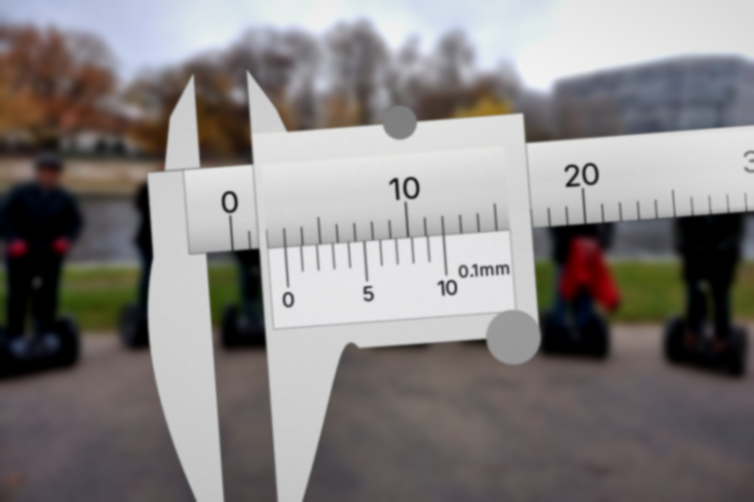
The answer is 3.0 mm
